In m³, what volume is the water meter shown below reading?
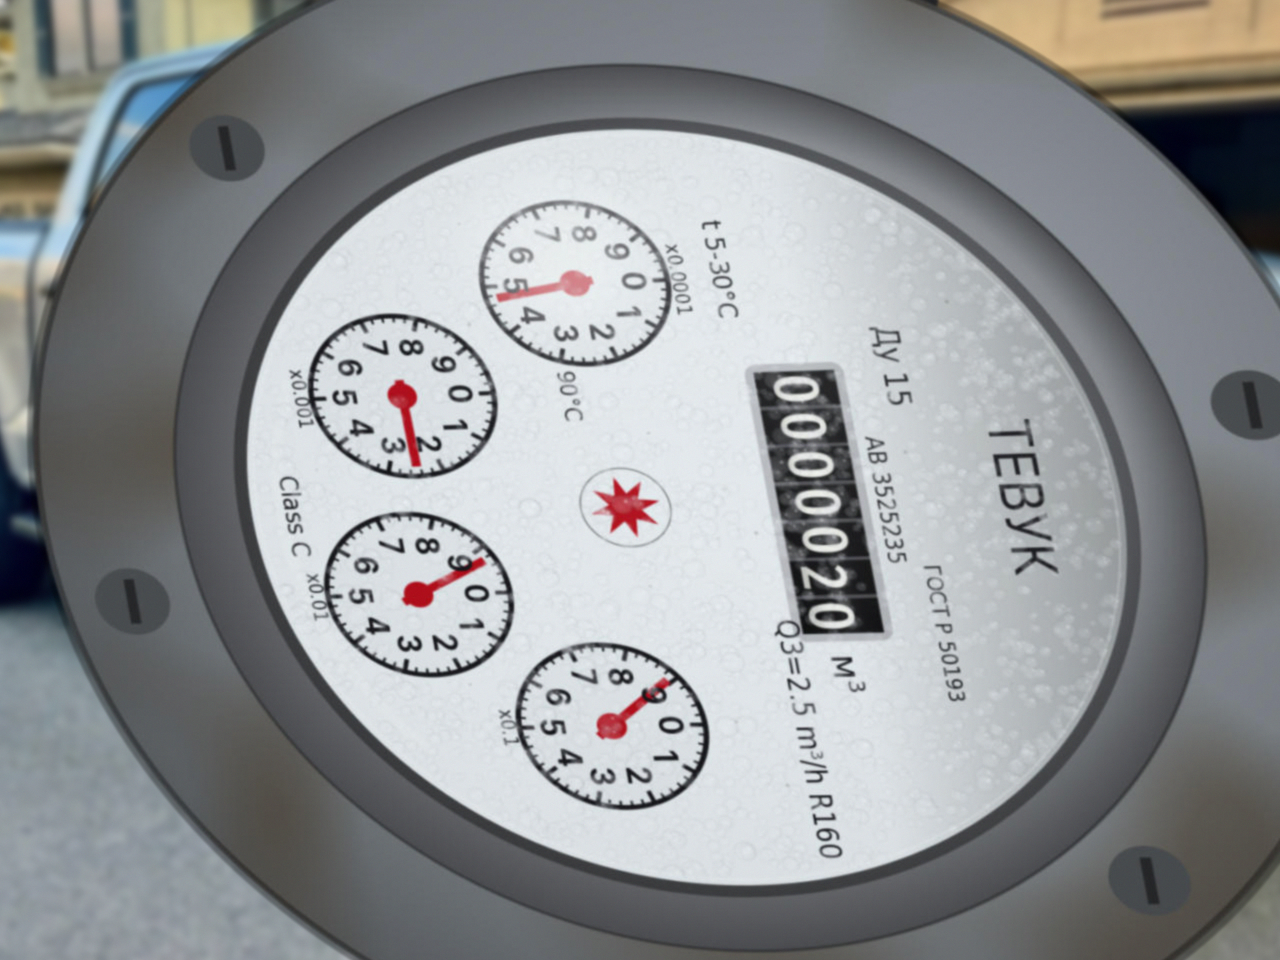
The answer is 19.8924 m³
